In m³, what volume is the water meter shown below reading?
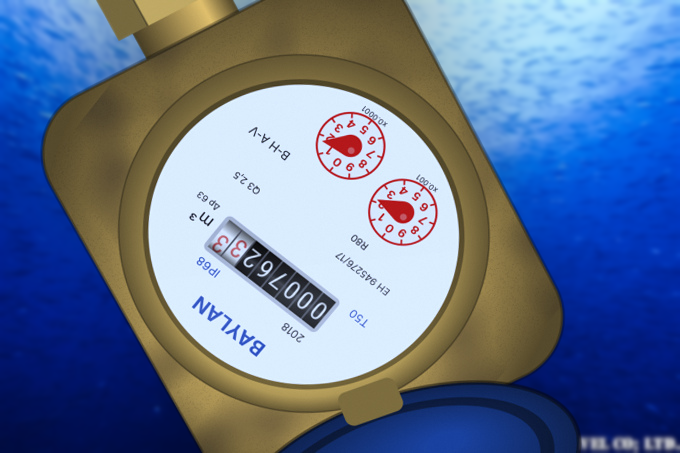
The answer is 762.3321 m³
